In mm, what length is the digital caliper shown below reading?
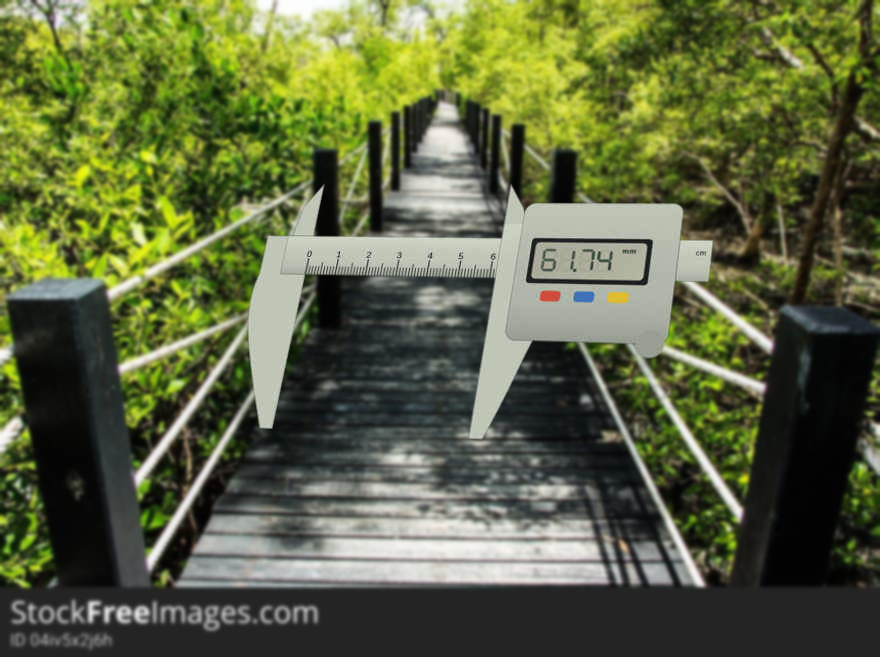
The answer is 61.74 mm
